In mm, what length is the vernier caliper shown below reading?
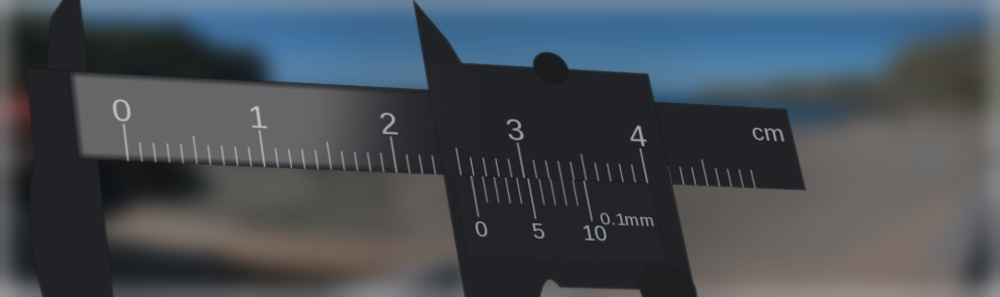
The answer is 25.8 mm
